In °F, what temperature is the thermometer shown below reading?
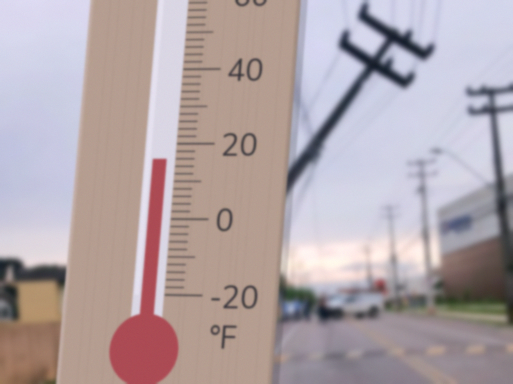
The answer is 16 °F
